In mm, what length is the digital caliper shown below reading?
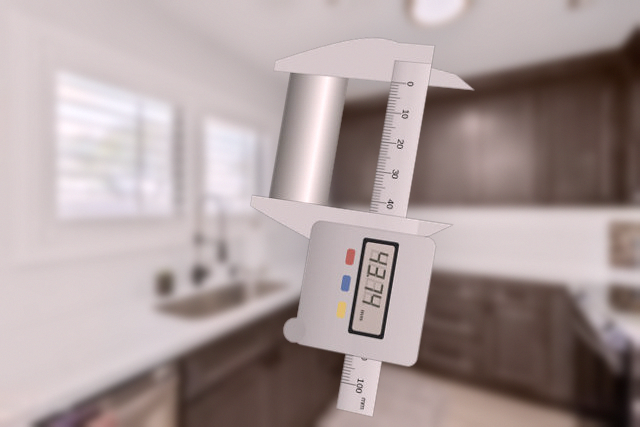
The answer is 43.74 mm
